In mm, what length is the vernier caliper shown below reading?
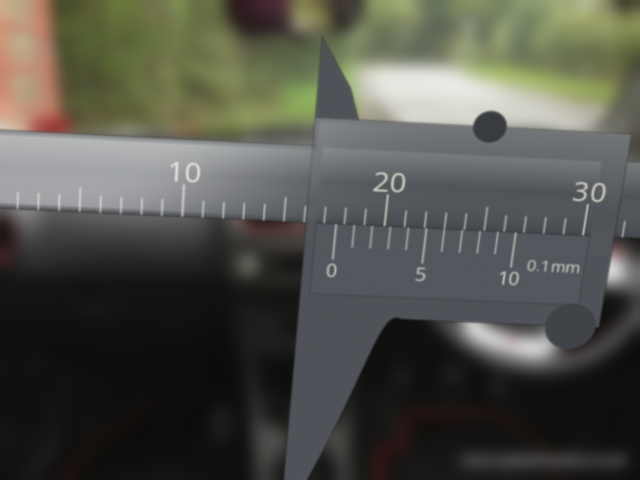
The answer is 17.6 mm
